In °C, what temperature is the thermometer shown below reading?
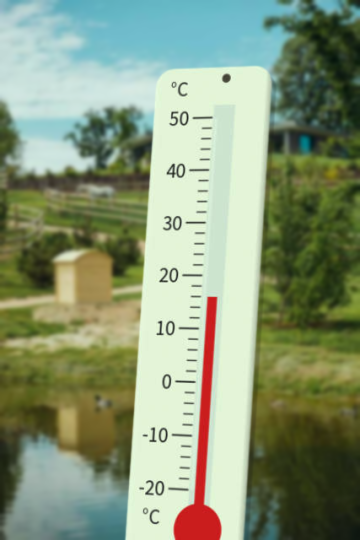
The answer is 16 °C
